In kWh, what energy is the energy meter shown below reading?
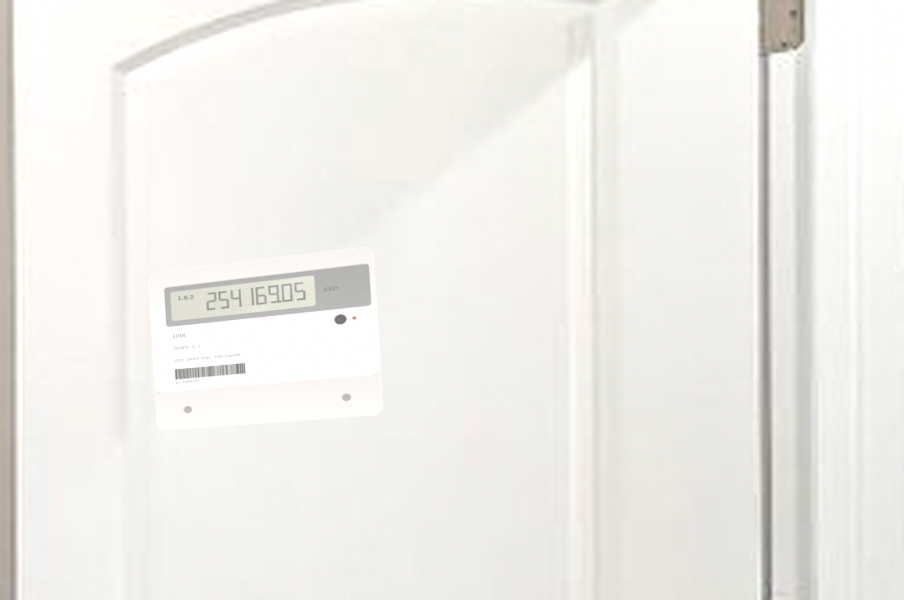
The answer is 254169.05 kWh
